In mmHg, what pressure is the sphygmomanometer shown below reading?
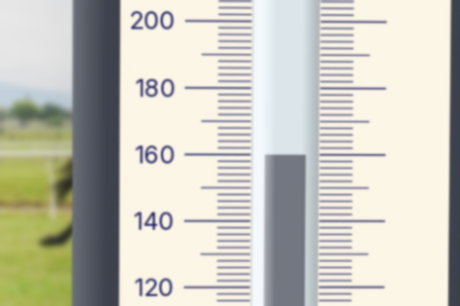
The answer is 160 mmHg
